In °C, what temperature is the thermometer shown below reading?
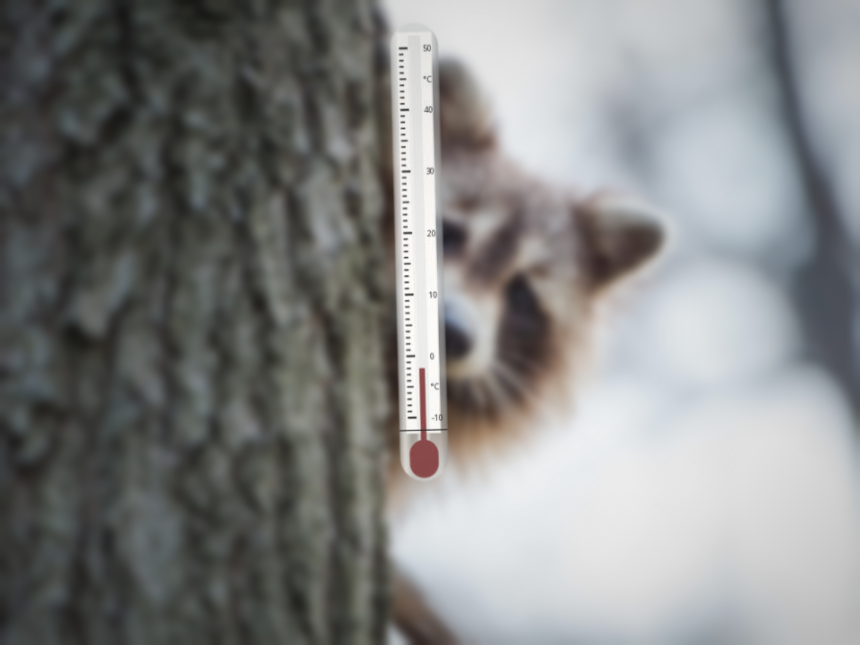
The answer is -2 °C
